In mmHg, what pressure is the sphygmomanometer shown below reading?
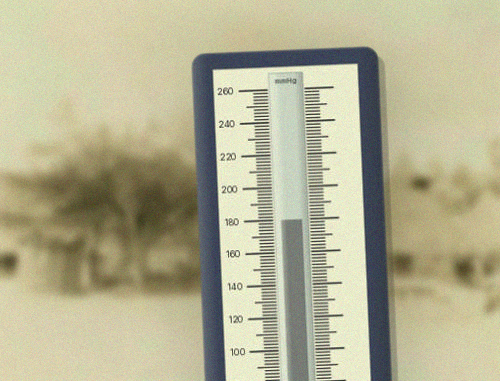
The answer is 180 mmHg
